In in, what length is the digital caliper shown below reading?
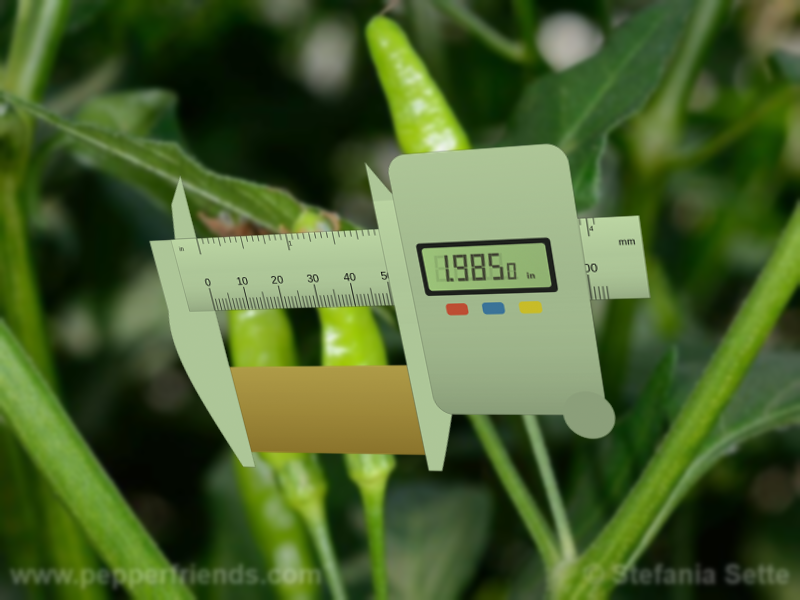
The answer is 1.9850 in
